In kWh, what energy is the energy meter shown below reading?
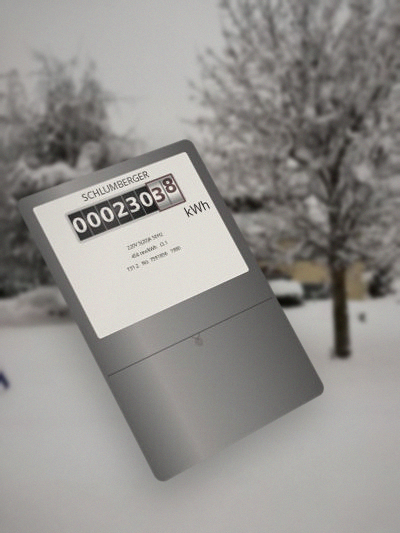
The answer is 230.38 kWh
